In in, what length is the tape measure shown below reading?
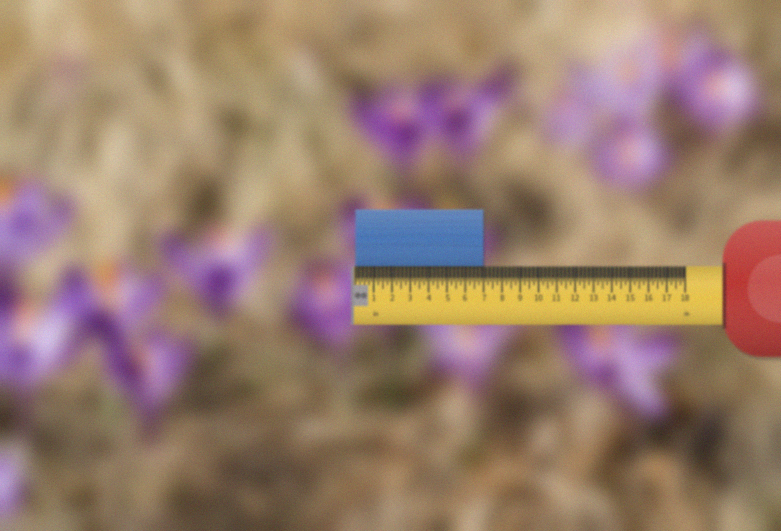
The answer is 7 in
